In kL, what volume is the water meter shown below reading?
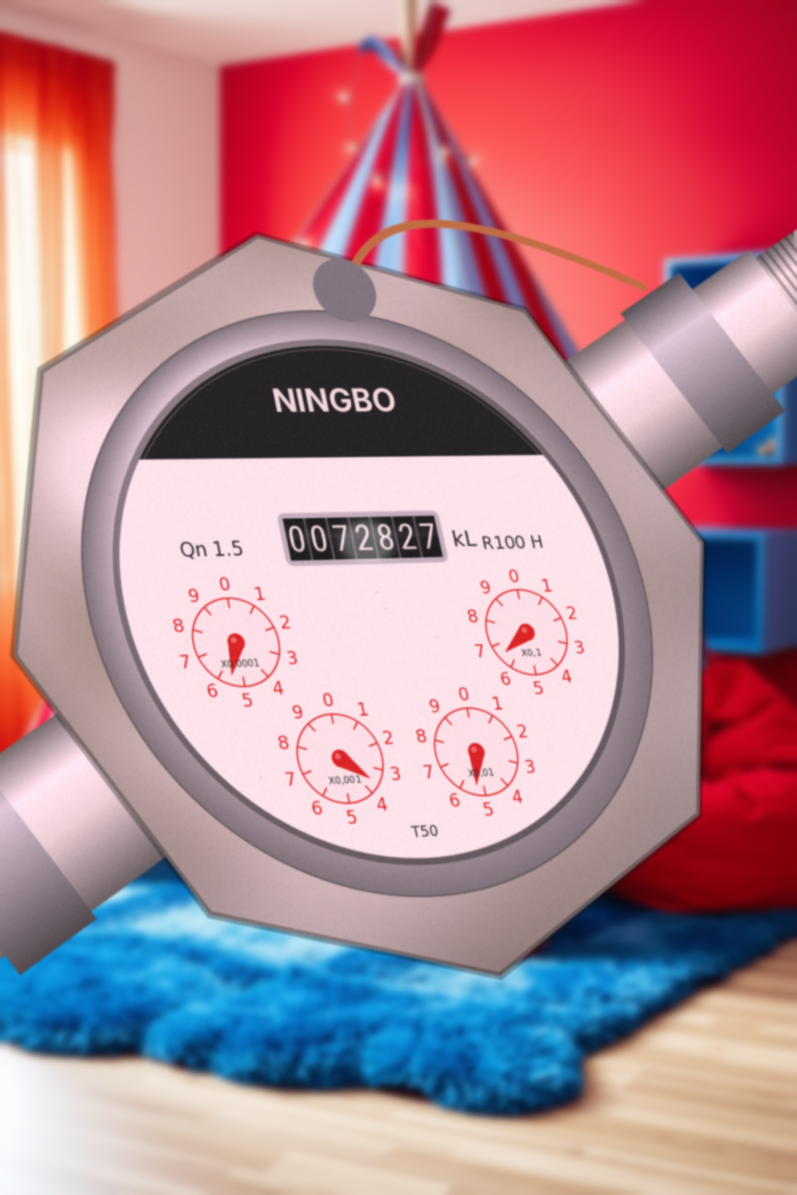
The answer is 72827.6535 kL
